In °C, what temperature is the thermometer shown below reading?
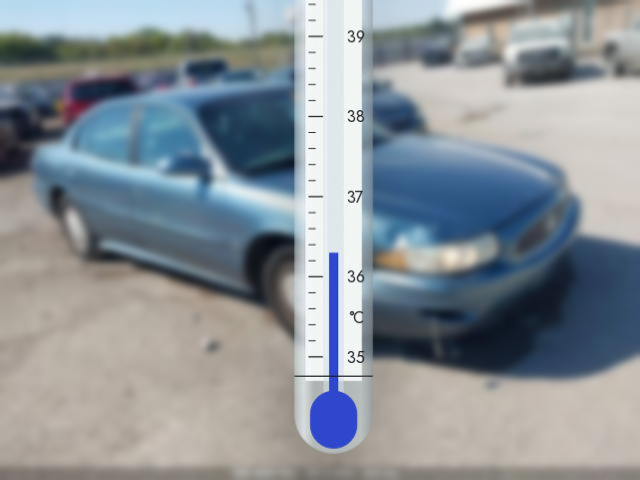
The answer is 36.3 °C
